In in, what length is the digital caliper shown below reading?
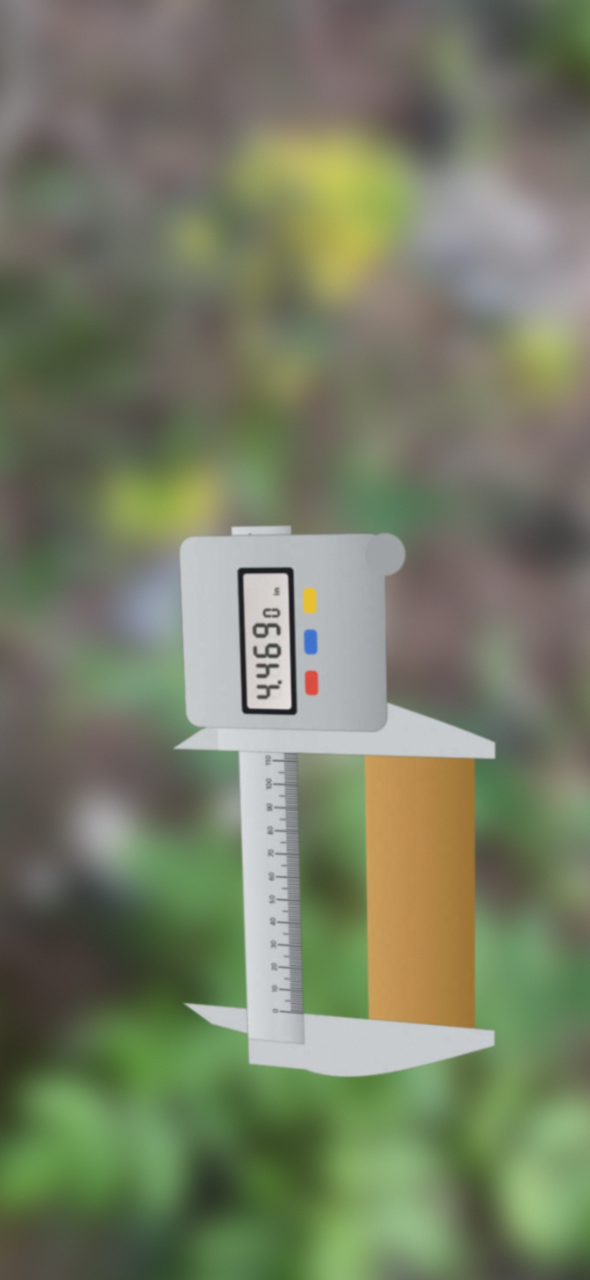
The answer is 4.4690 in
